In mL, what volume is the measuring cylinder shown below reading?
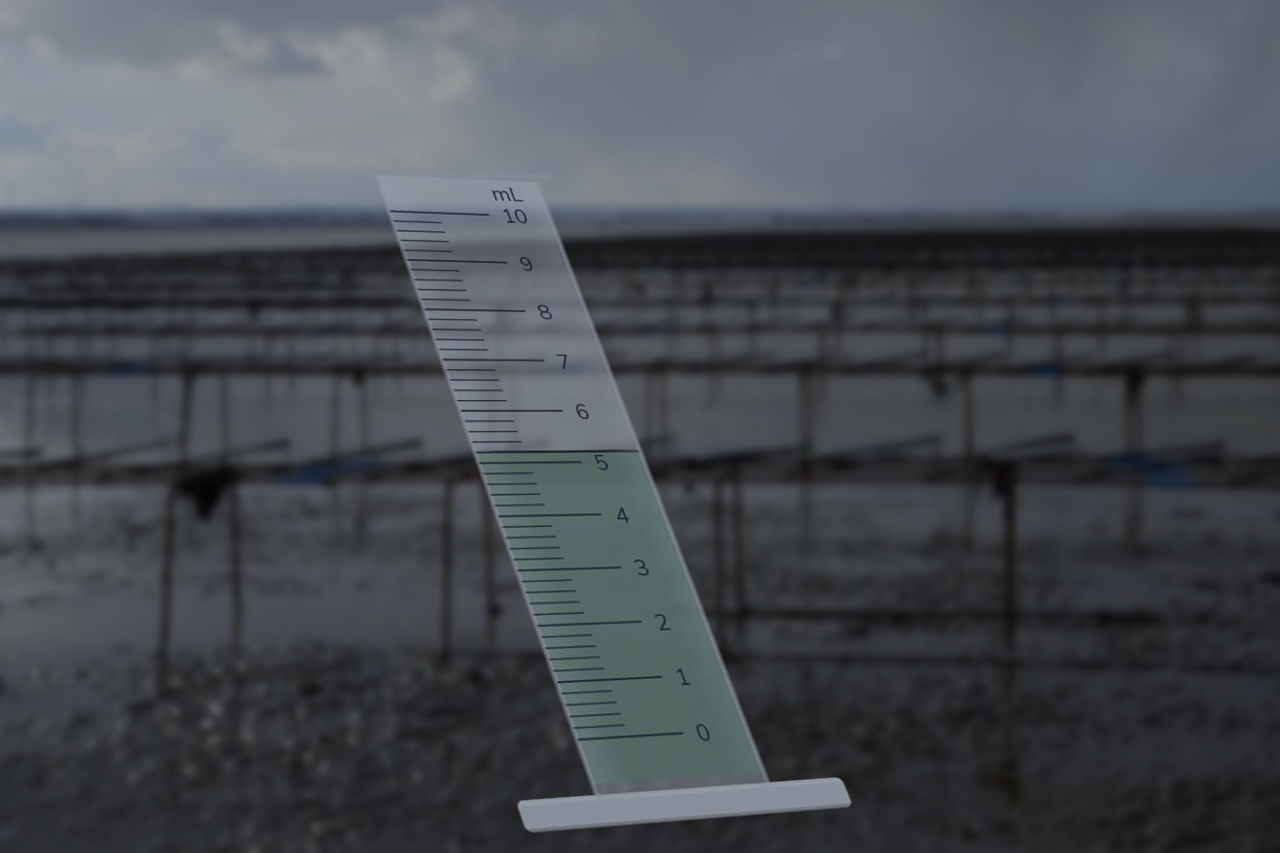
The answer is 5.2 mL
